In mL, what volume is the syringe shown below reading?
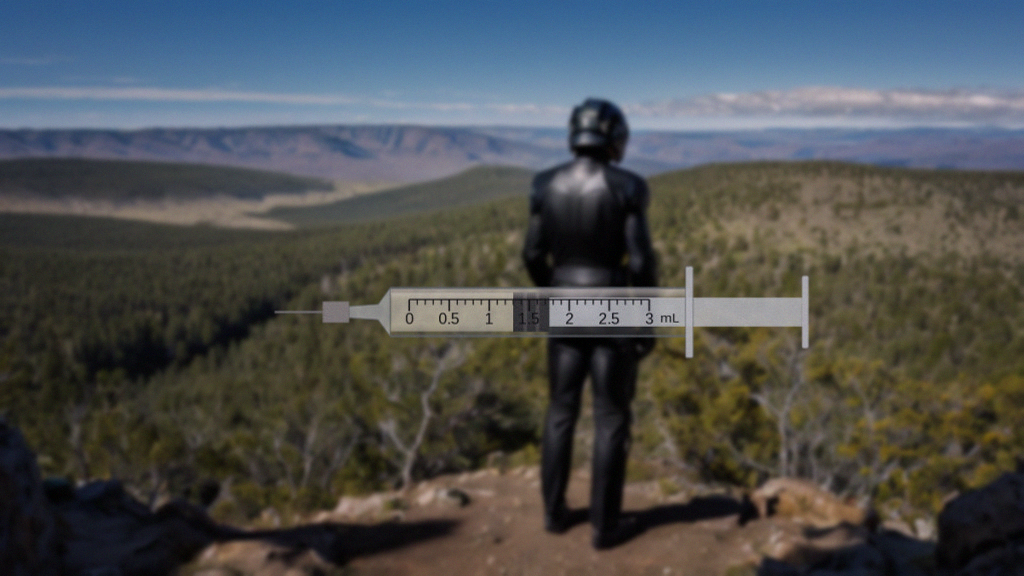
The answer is 1.3 mL
